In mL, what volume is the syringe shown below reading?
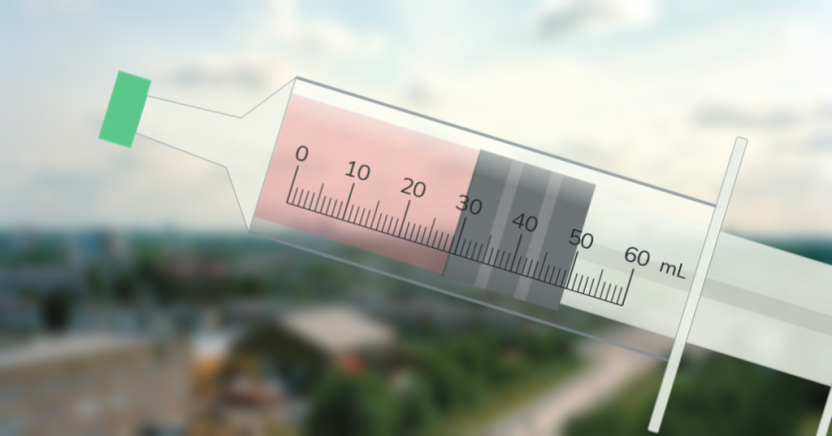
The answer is 29 mL
